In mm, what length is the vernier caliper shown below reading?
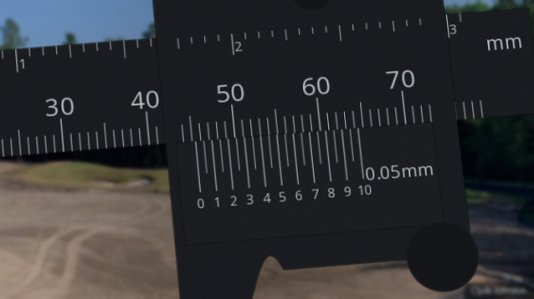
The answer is 45.4 mm
